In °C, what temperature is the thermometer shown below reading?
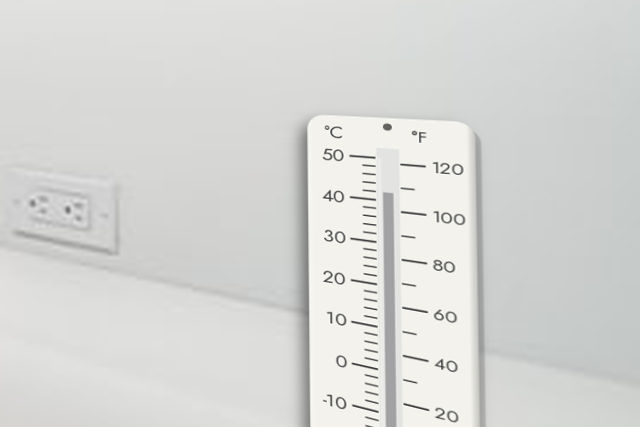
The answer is 42 °C
